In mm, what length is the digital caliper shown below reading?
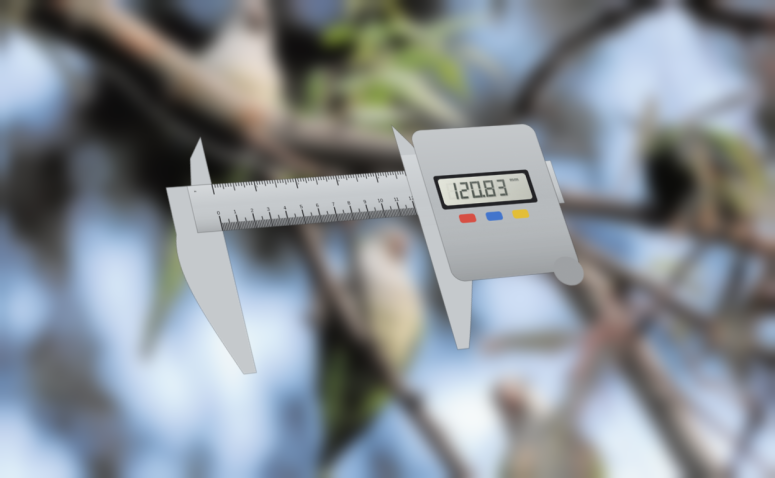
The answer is 120.83 mm
